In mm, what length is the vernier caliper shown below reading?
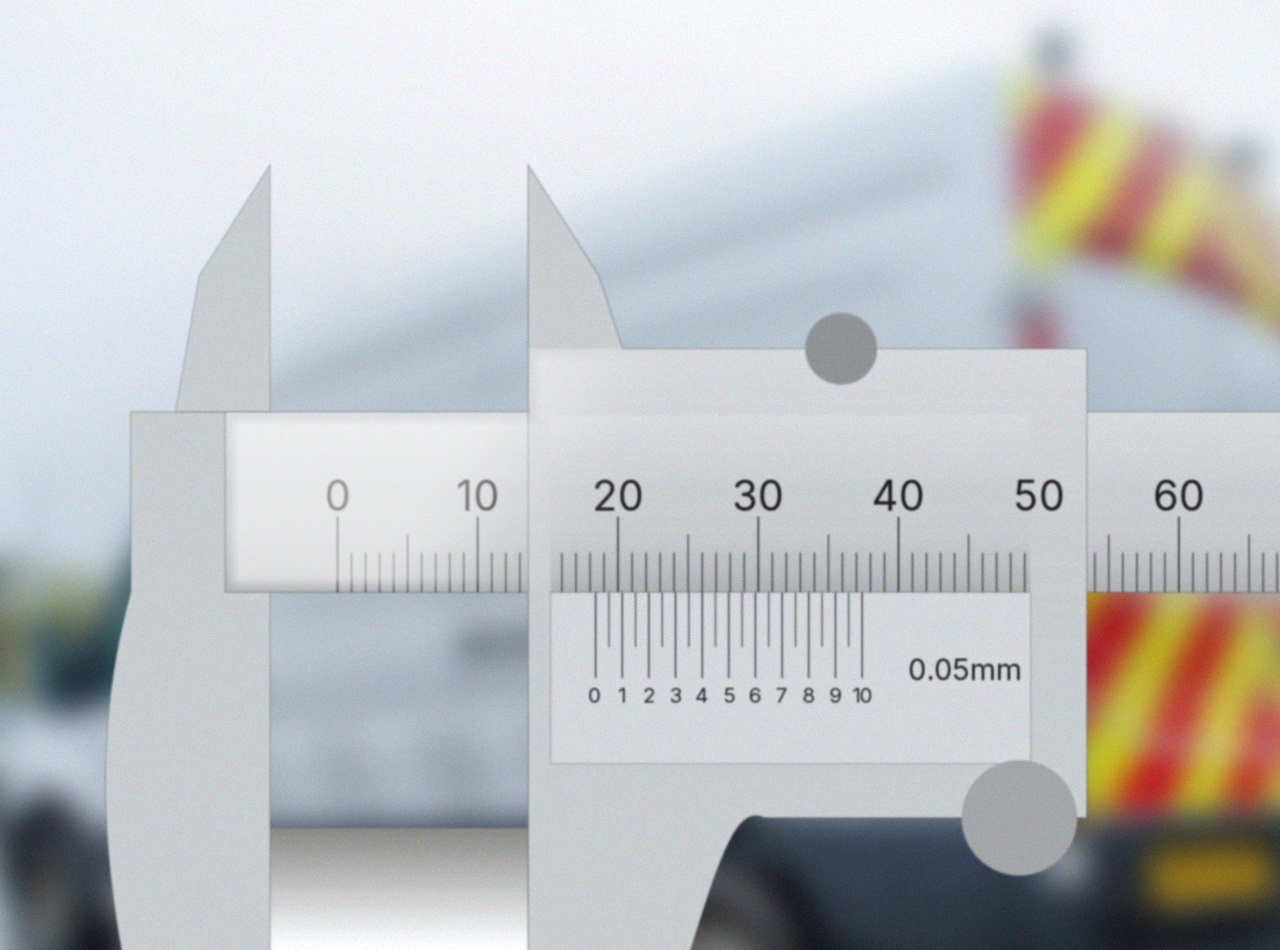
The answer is 18.4 mm
